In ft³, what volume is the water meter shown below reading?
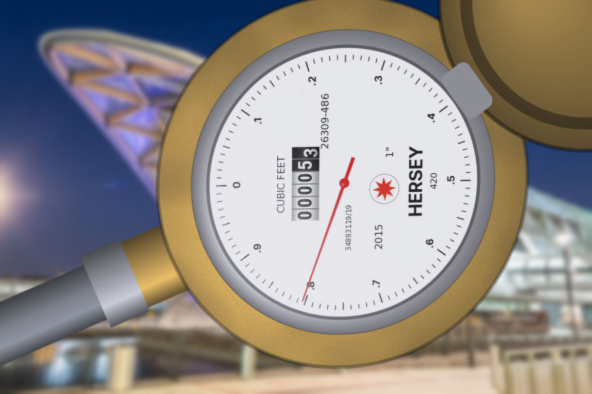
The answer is 52.80 ft³
